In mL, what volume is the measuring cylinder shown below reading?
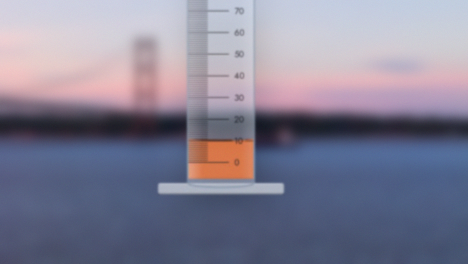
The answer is 10 mL
